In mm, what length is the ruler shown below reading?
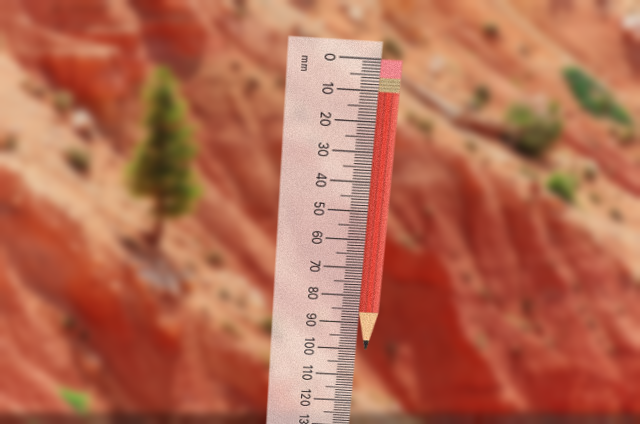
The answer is 100 mm
